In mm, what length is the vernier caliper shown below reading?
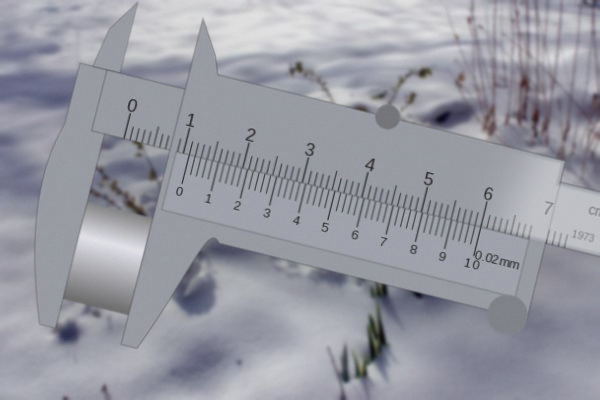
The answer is 11.0 mm
